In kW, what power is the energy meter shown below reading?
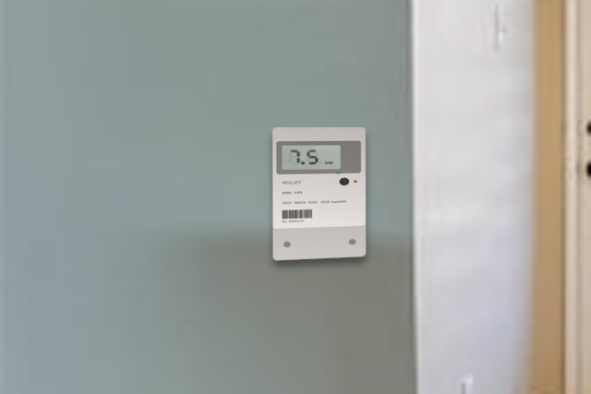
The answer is 7.5 kW
